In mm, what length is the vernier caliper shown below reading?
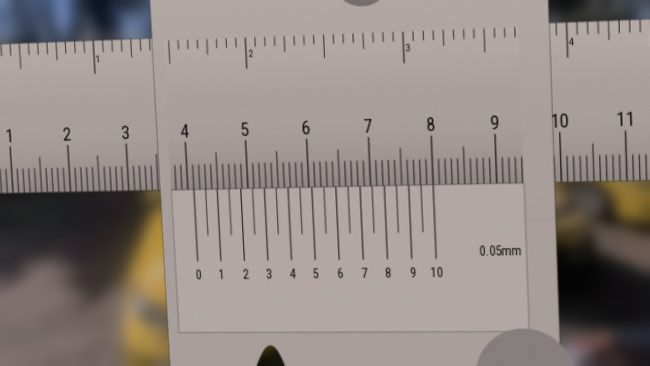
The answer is 41.0 mm
